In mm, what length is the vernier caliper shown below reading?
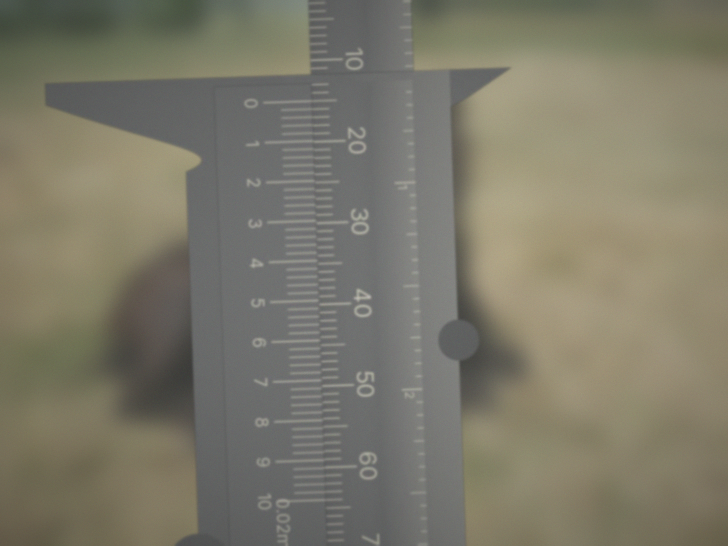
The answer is 15.0 mm
